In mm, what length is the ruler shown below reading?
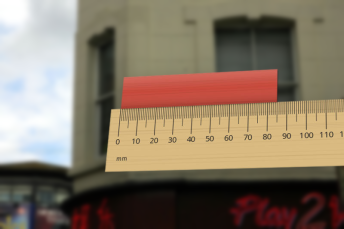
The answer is 85 mm
